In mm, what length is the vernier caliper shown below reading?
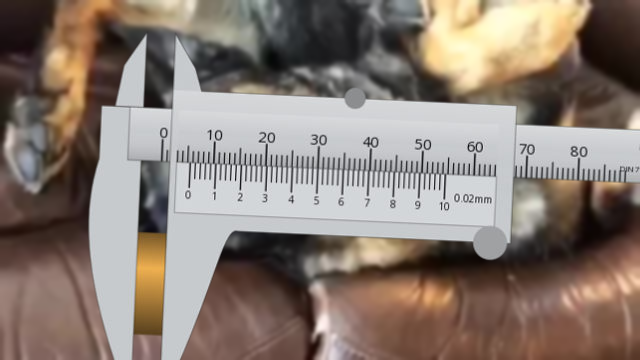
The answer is 5.5 mm
